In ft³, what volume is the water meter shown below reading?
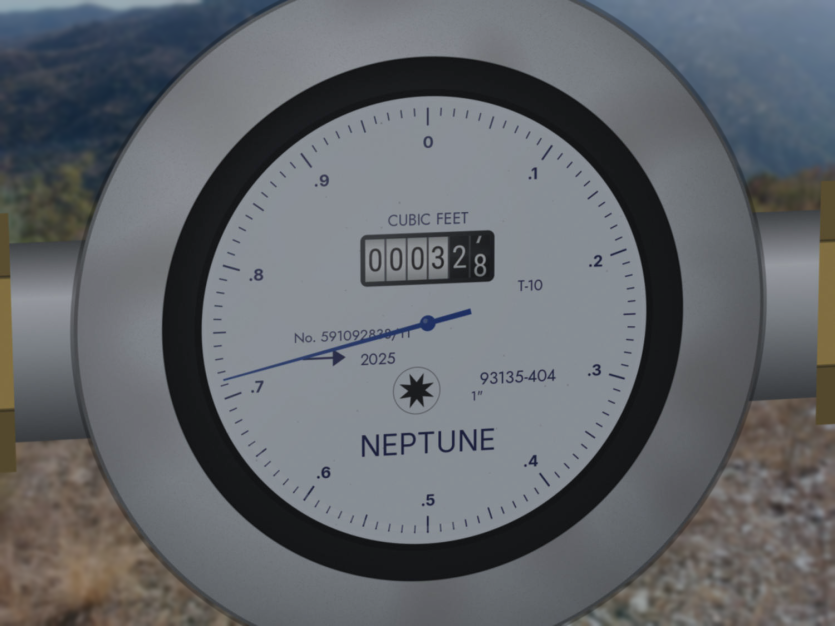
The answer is 327.71 ft³
